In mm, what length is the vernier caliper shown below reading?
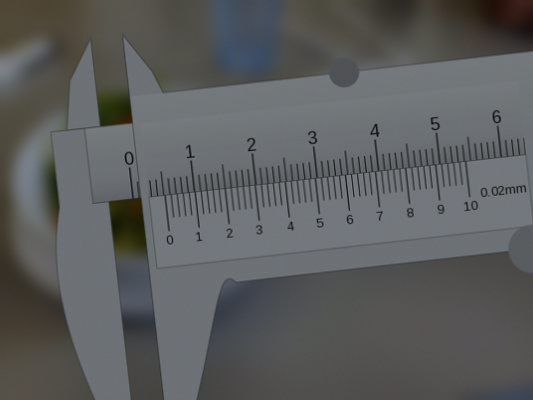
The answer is 5.2 mm
